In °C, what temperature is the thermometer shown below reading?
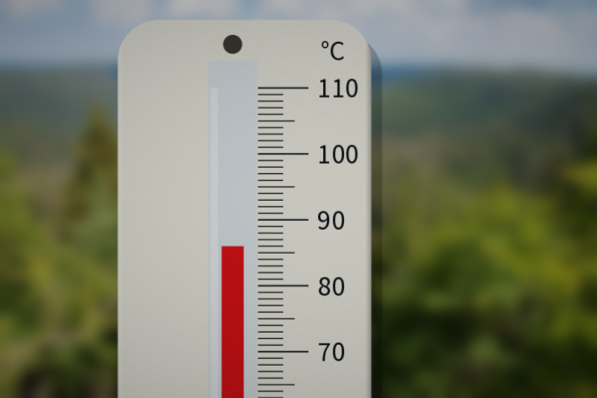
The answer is 86 °C
